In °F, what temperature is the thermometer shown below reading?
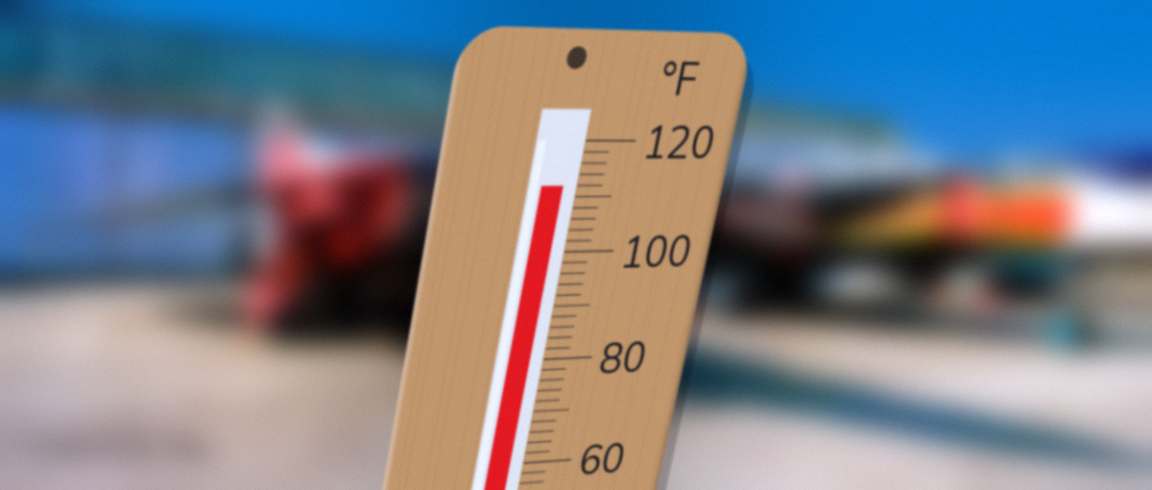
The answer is 112 °F
